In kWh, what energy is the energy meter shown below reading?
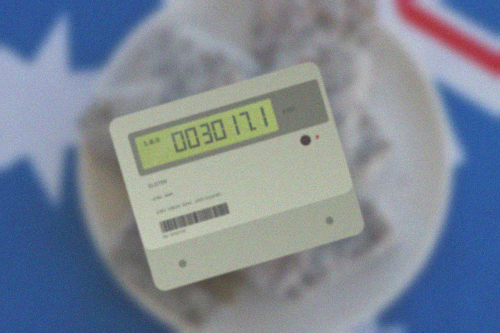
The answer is 3017.1 kWh
